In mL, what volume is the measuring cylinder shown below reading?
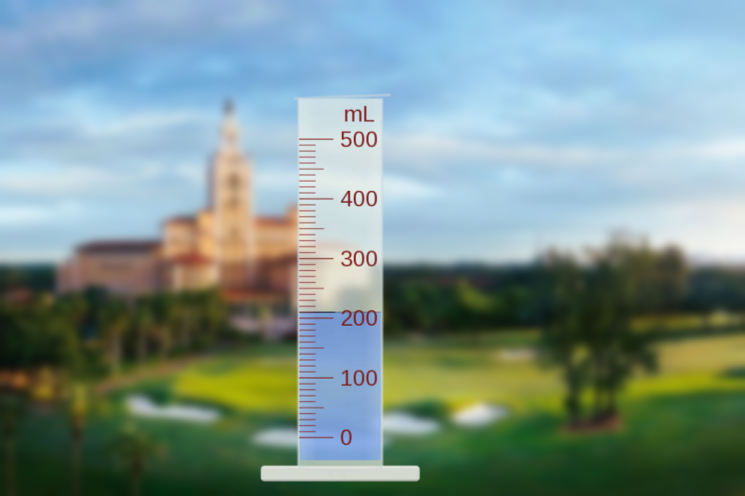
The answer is 210 mL
